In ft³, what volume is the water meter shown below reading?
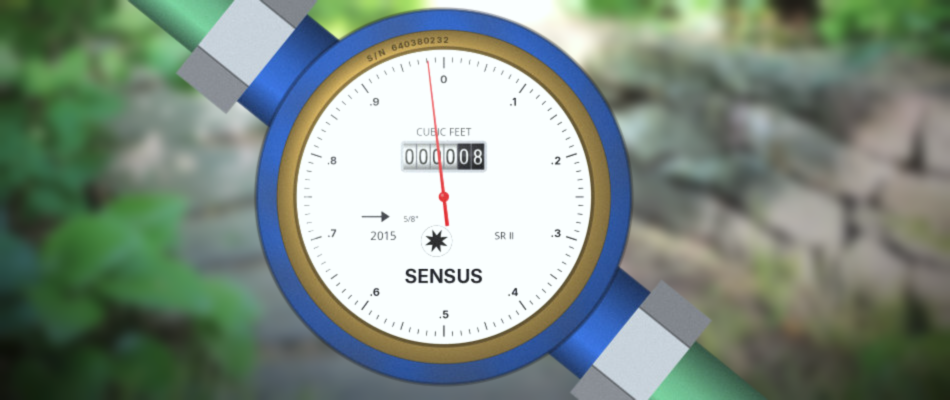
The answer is 7.98 ft³
